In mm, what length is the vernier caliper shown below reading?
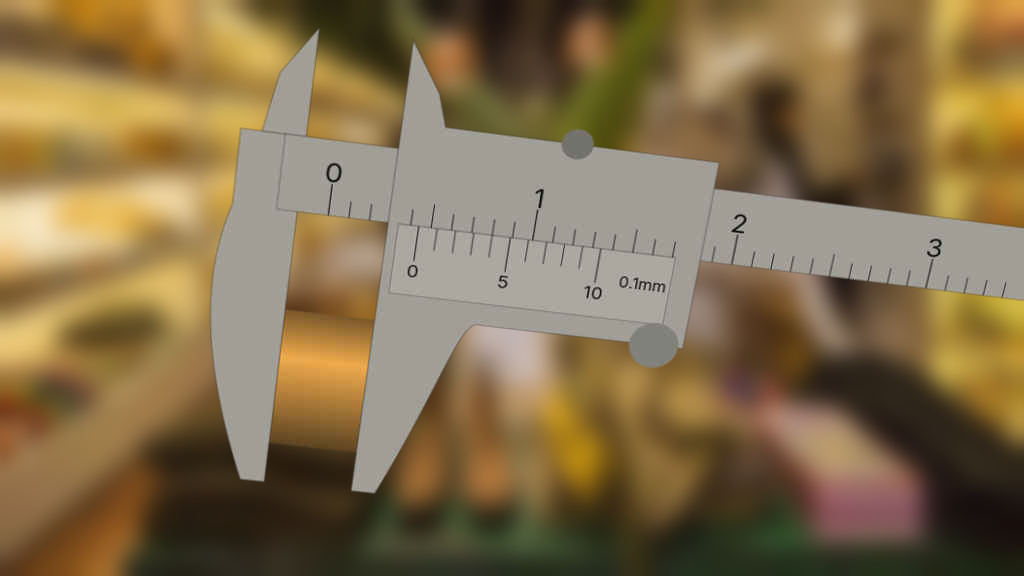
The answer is 4.4 mm
